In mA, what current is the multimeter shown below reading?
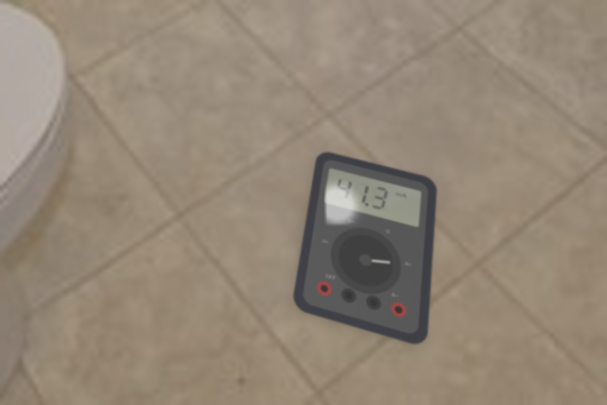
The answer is 41.3 mA
